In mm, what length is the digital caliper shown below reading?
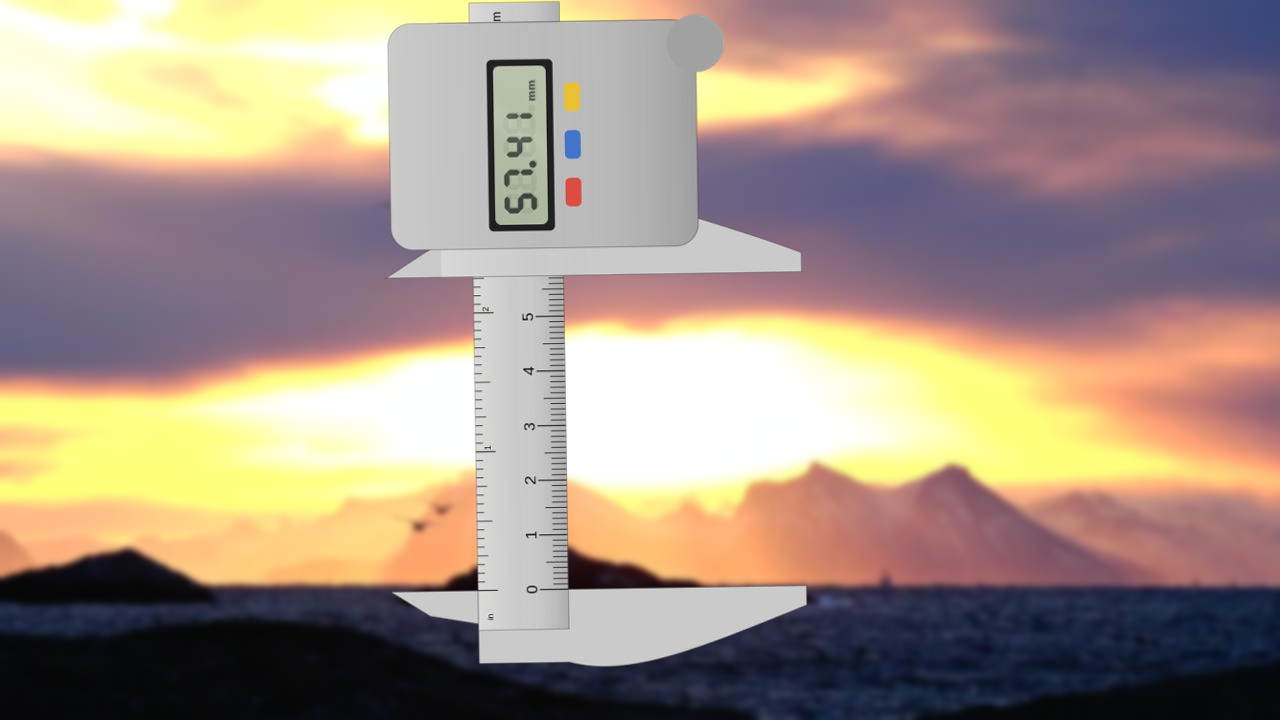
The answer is 57.41 mm
